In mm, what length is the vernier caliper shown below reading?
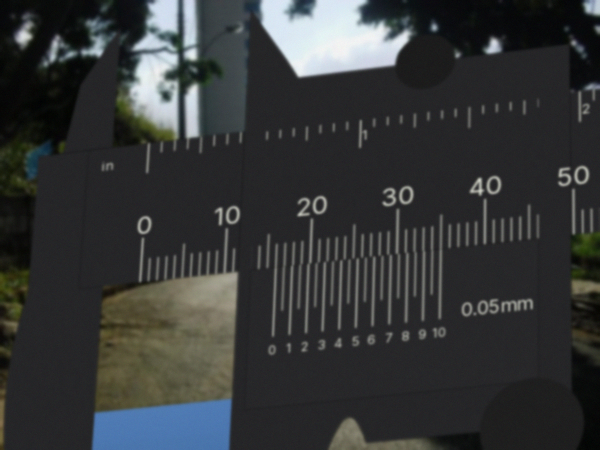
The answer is 16.0 mm
